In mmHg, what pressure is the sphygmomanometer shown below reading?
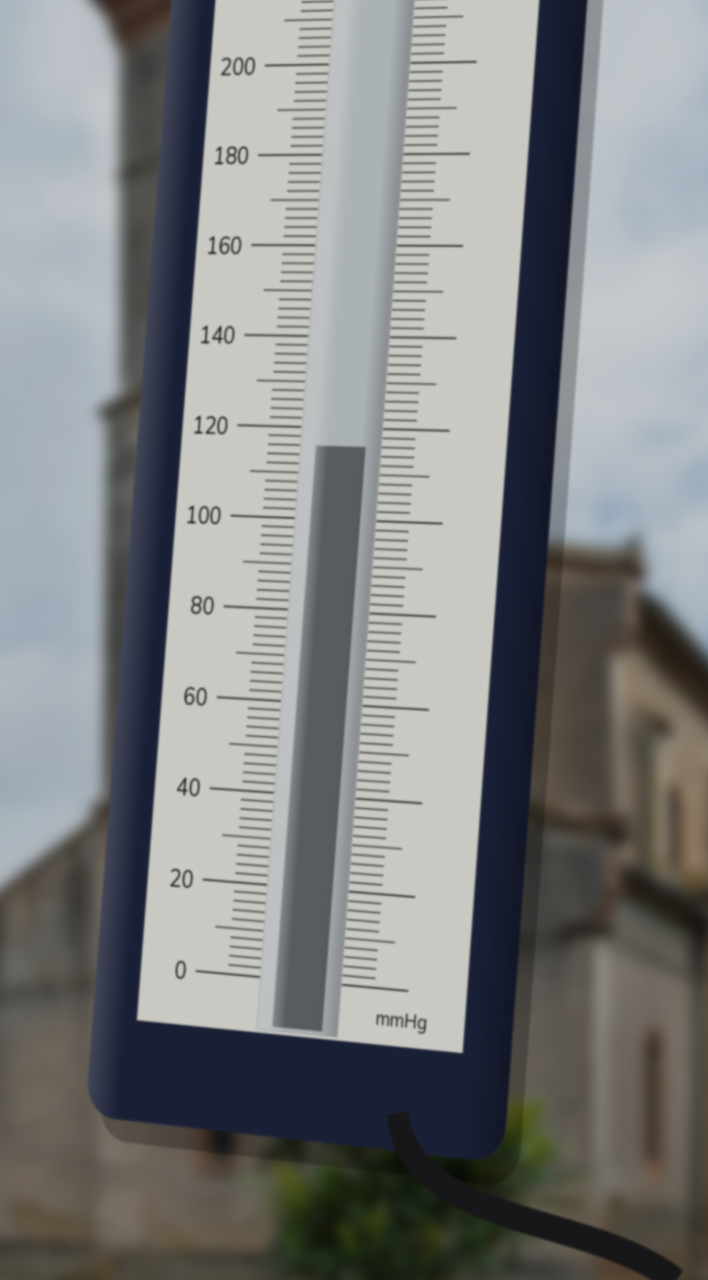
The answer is 116 mmHg
